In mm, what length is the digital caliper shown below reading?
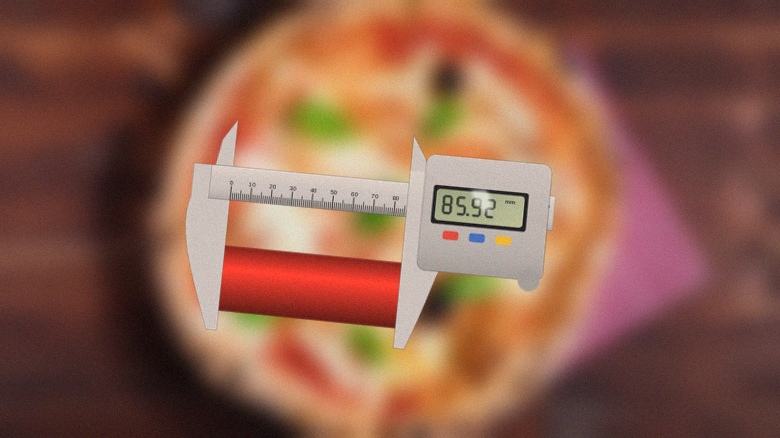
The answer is 85.92 mm
